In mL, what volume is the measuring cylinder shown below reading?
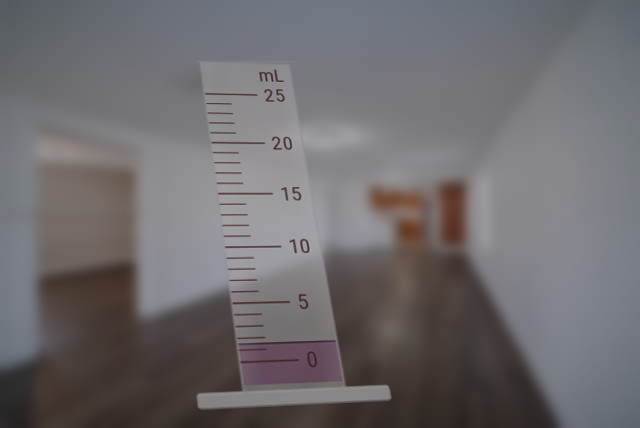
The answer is 1.5 mL
